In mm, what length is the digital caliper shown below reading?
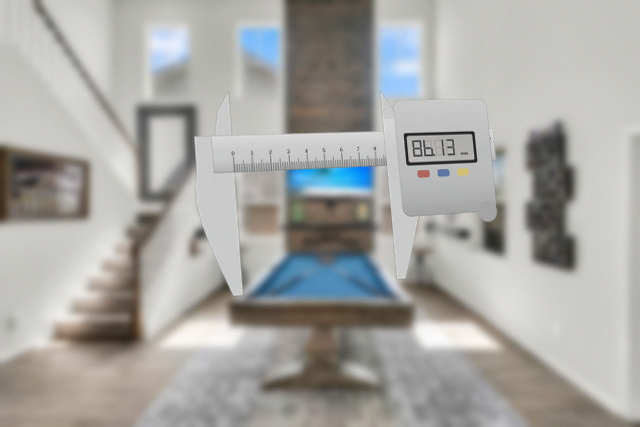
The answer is 86.13 mm
